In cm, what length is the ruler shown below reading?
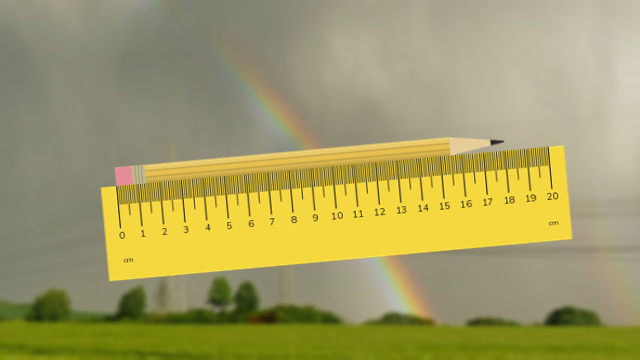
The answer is 18 cm
